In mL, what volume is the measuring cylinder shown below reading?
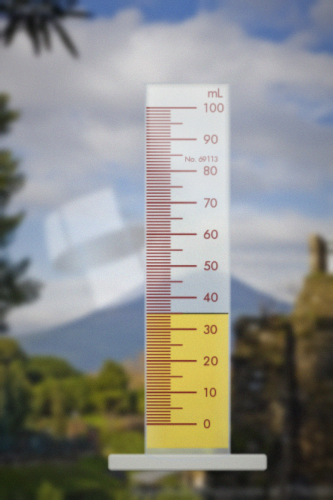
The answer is 35 mL
